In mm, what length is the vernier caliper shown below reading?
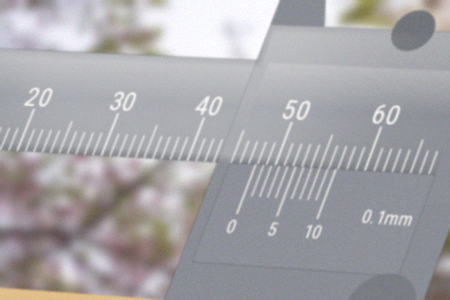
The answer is 47.8 mm
